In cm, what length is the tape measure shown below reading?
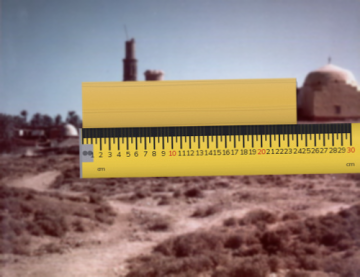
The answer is 24 cm
